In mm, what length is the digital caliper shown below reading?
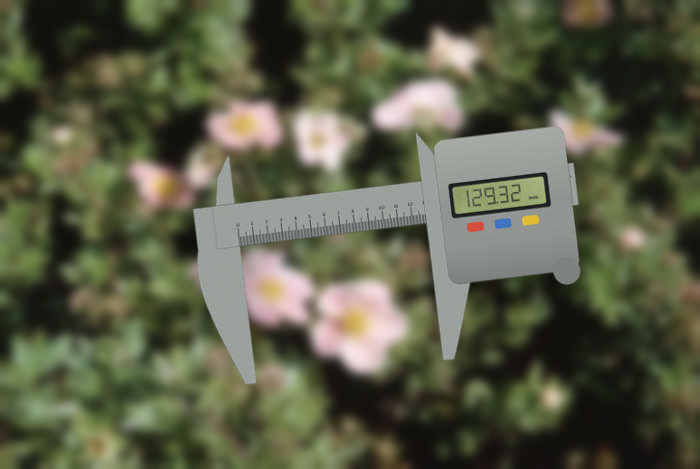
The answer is 129.32 mm
